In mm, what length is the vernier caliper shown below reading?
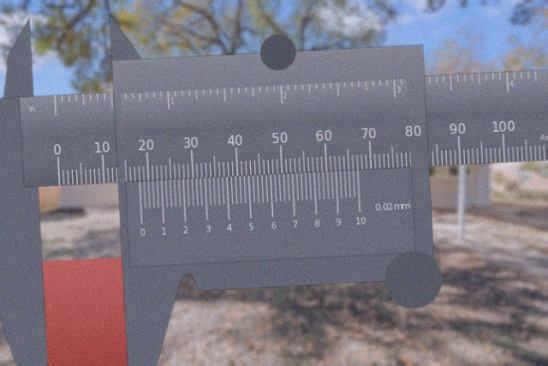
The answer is 18.0 mm
